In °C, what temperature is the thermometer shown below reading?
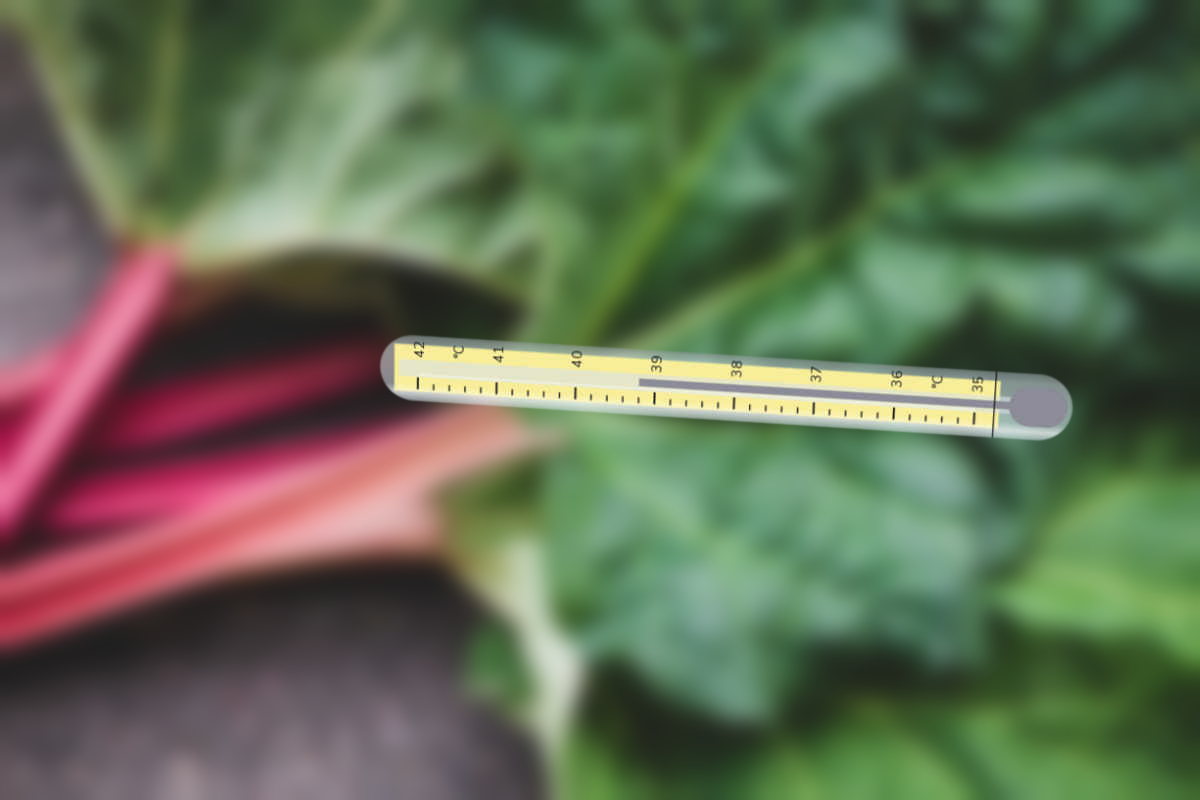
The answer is 39.2 °C
